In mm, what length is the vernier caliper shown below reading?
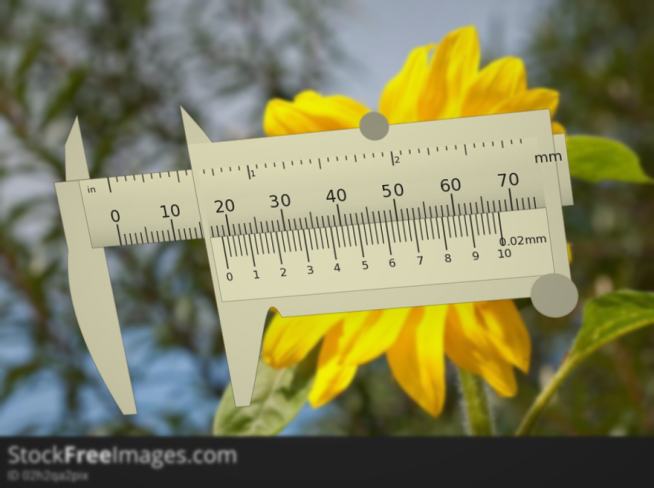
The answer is 18.6 mm
